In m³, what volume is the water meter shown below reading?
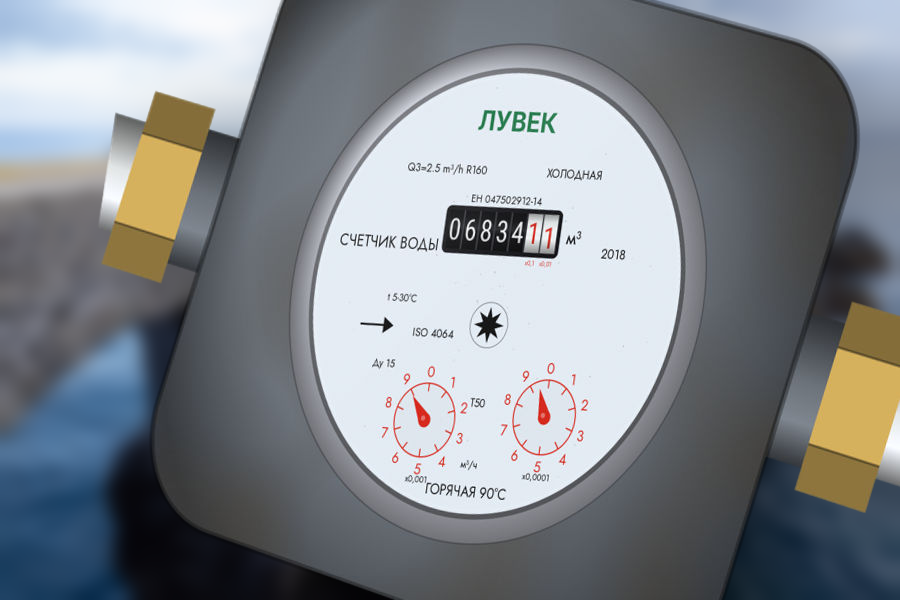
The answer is 6834.1089 m³
